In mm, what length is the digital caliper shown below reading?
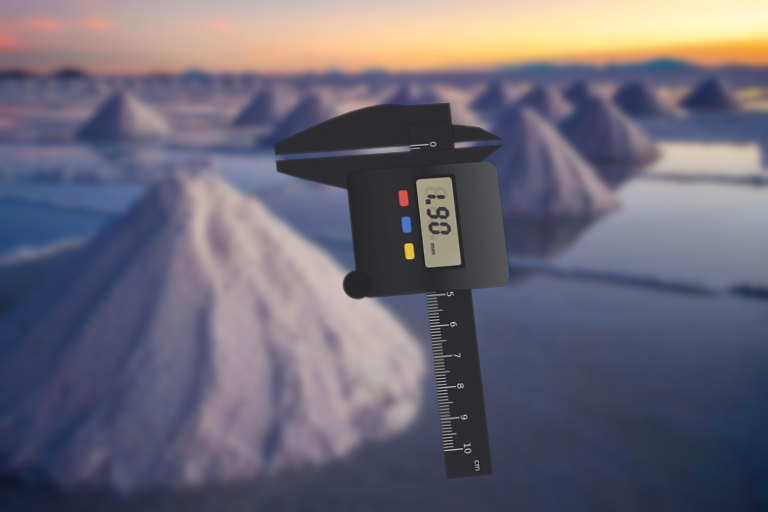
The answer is 1.90 mm
